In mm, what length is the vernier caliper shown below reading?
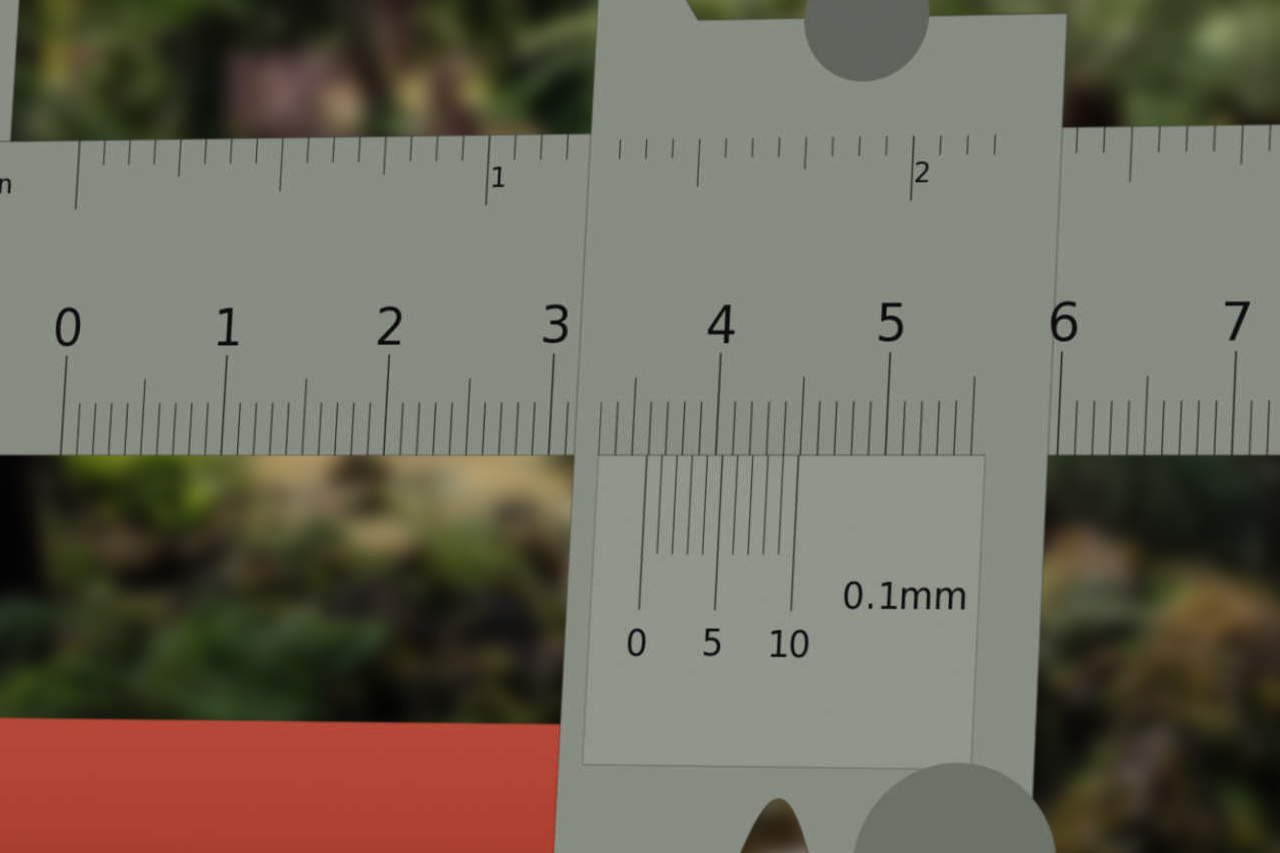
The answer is 35.9 mm
